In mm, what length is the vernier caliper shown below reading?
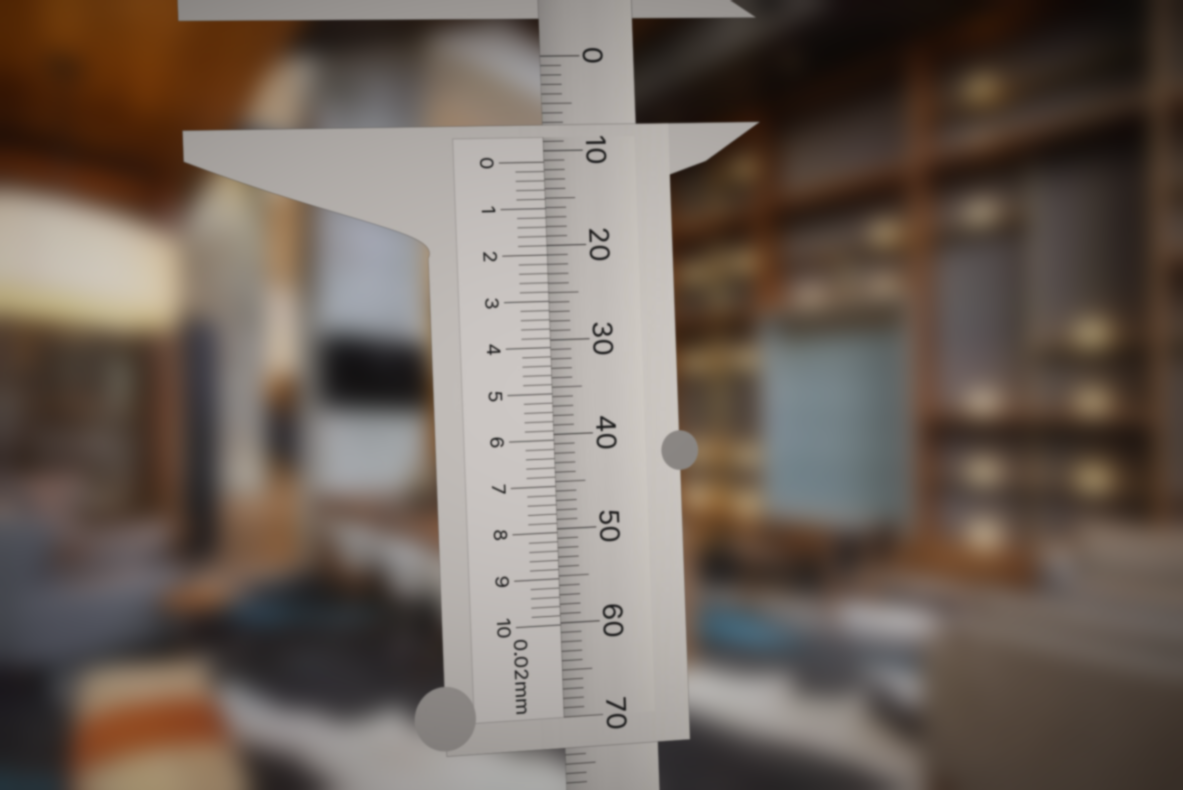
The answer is 11.2 mm
